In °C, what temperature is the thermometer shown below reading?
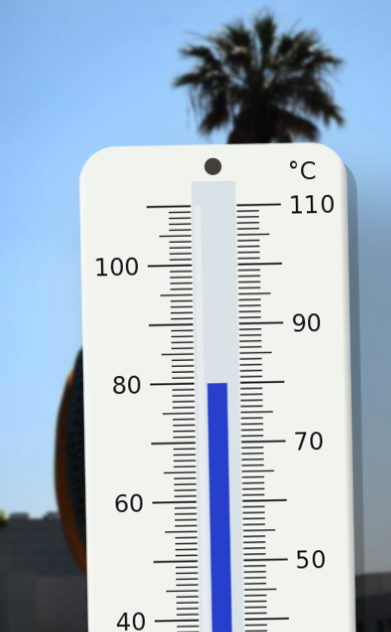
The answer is 80 °C
